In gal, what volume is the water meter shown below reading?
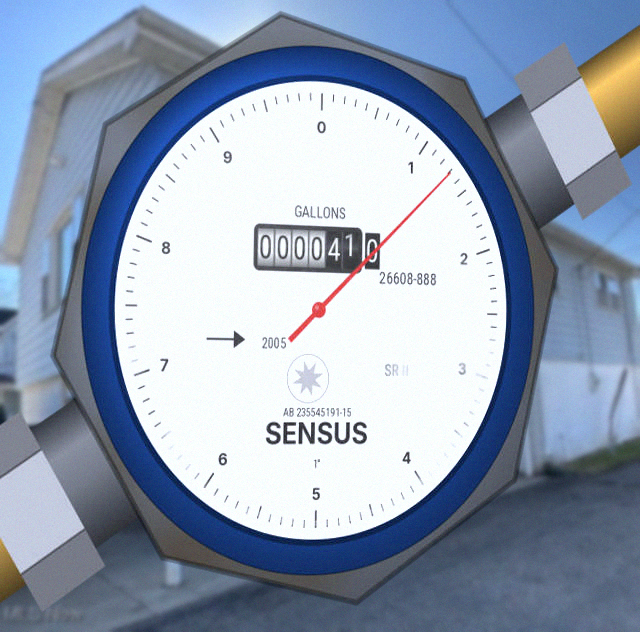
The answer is 411.3 gal
